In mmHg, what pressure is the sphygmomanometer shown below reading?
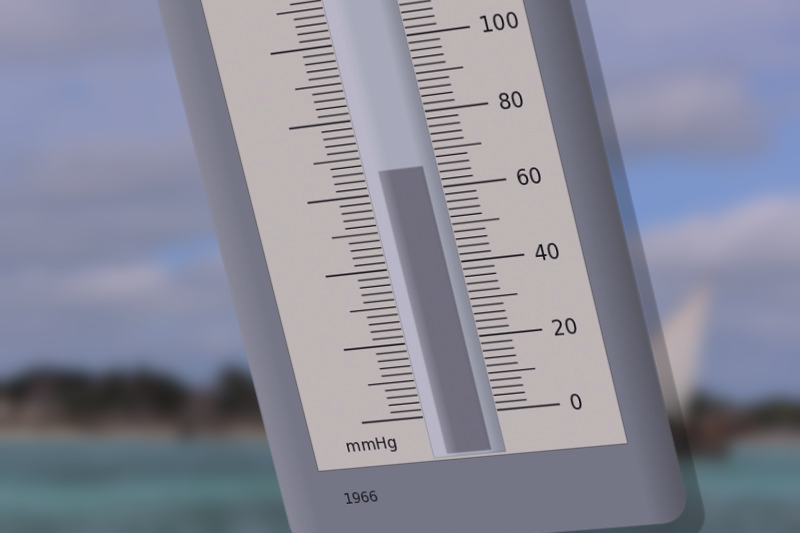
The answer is 66 mmHg
